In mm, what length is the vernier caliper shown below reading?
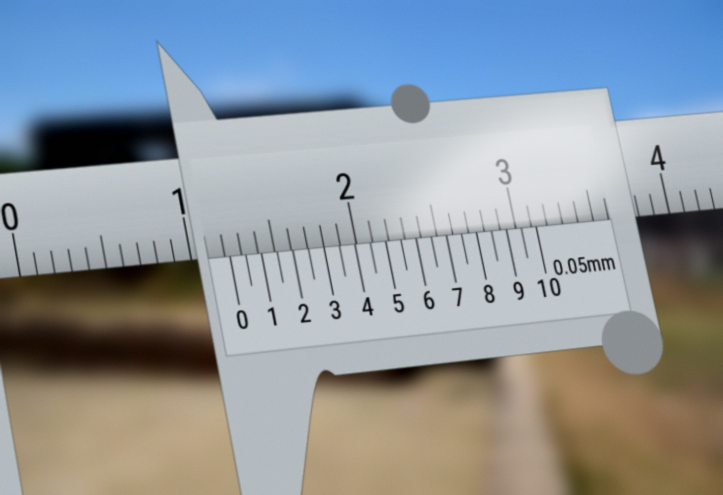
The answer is 12.3 mm
